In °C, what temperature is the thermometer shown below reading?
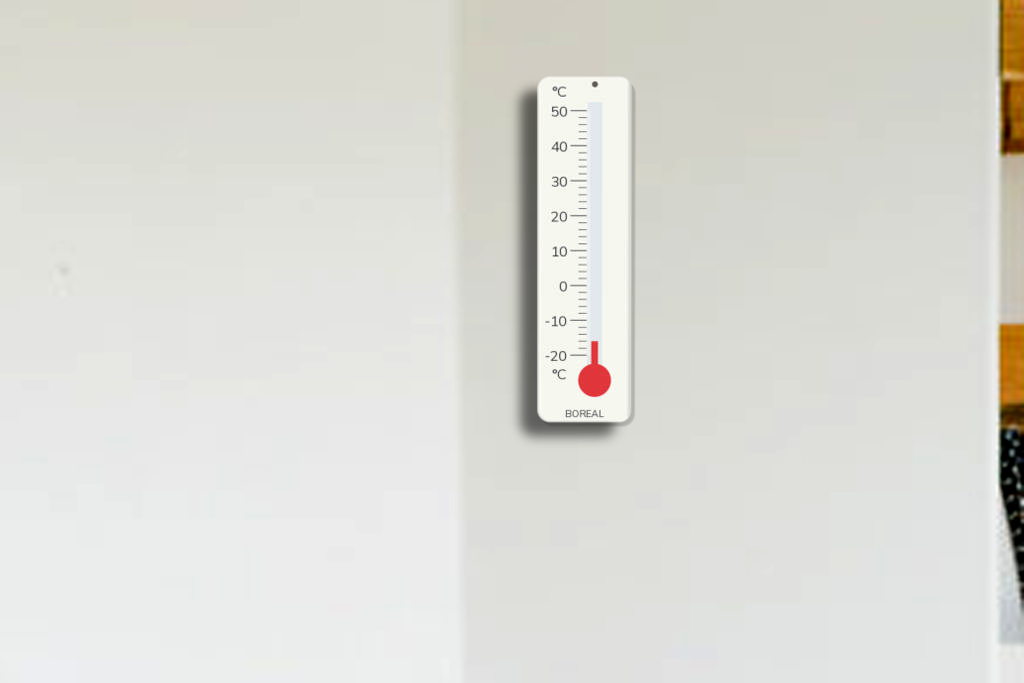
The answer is -16 °C
